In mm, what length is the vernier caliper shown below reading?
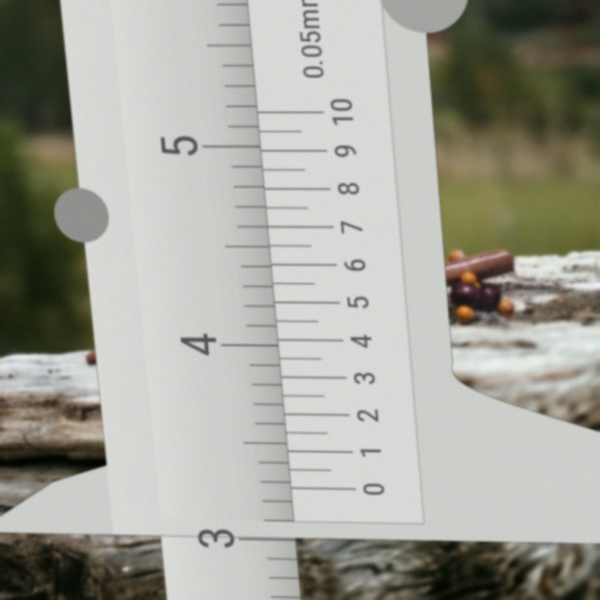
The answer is 32.7 mm
